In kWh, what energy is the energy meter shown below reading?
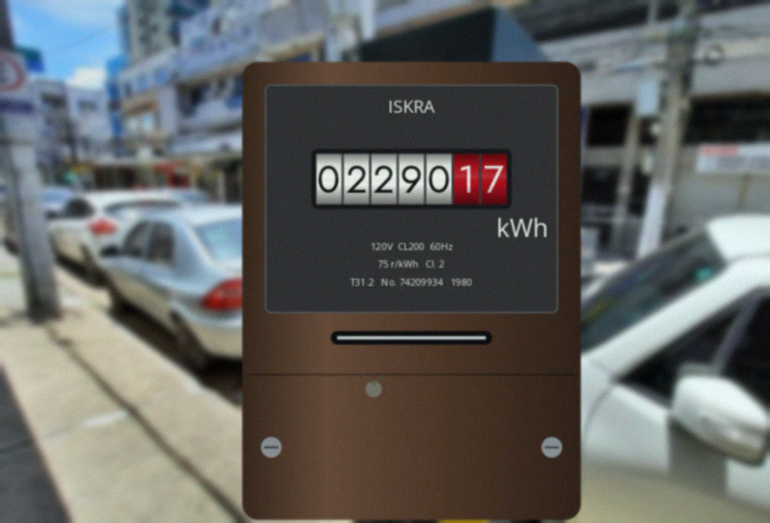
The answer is 2290.17 kWh
